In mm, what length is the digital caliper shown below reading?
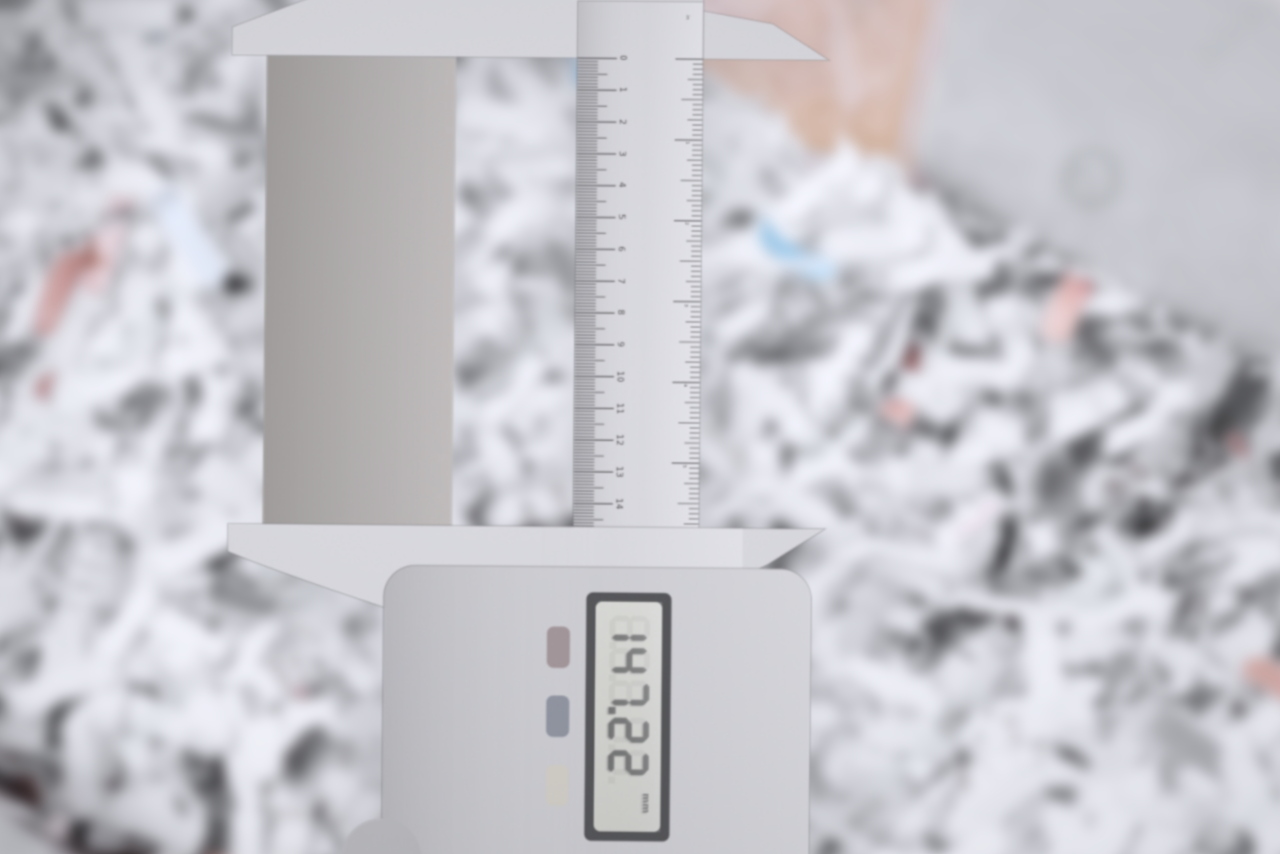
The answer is 147.22 mm
